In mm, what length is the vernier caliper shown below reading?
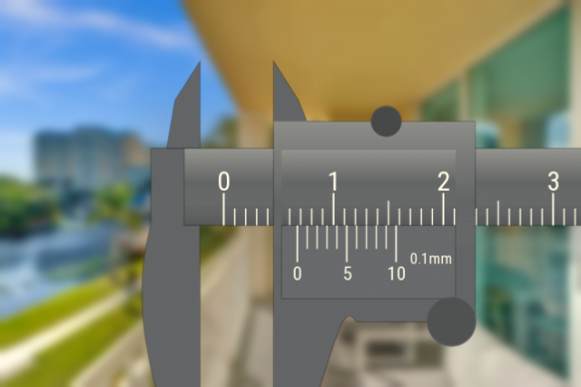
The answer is 6.7 mm
